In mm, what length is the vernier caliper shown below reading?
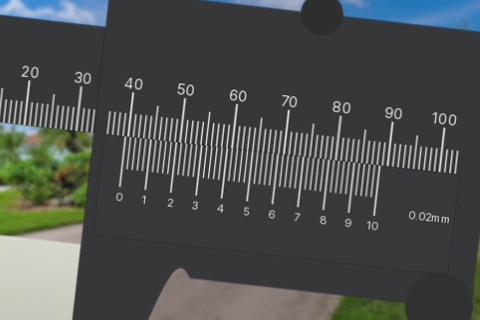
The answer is 39.5 mm
